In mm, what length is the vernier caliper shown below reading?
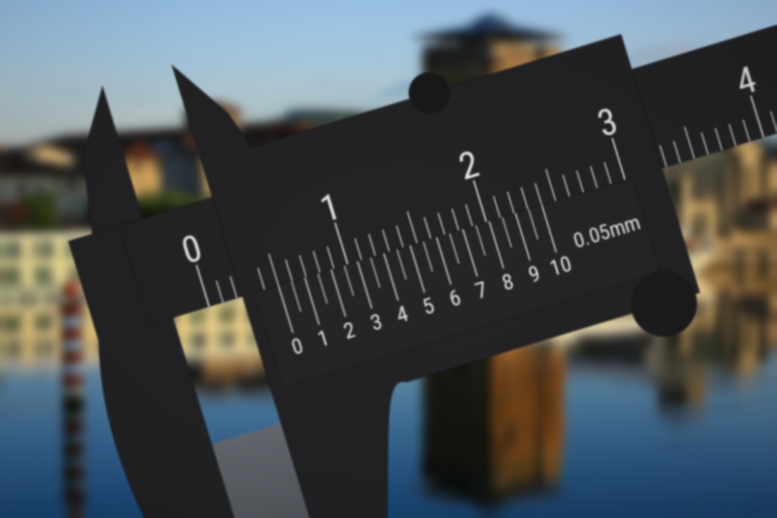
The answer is 5.0 mm
